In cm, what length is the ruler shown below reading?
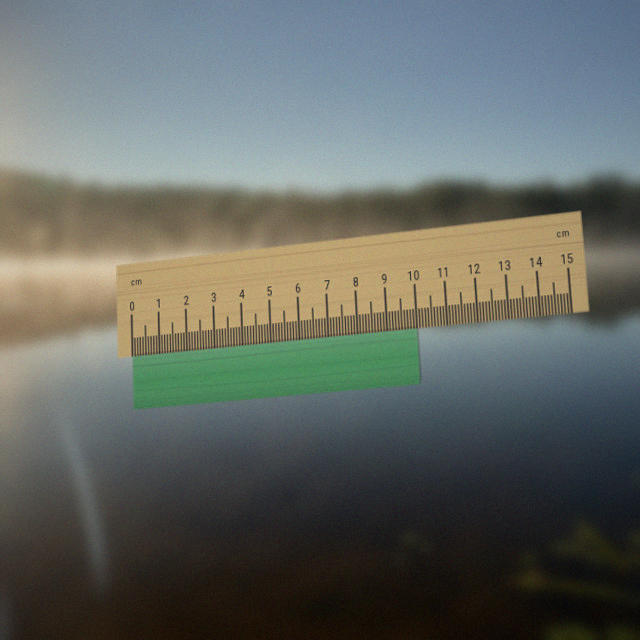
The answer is 10 cm
